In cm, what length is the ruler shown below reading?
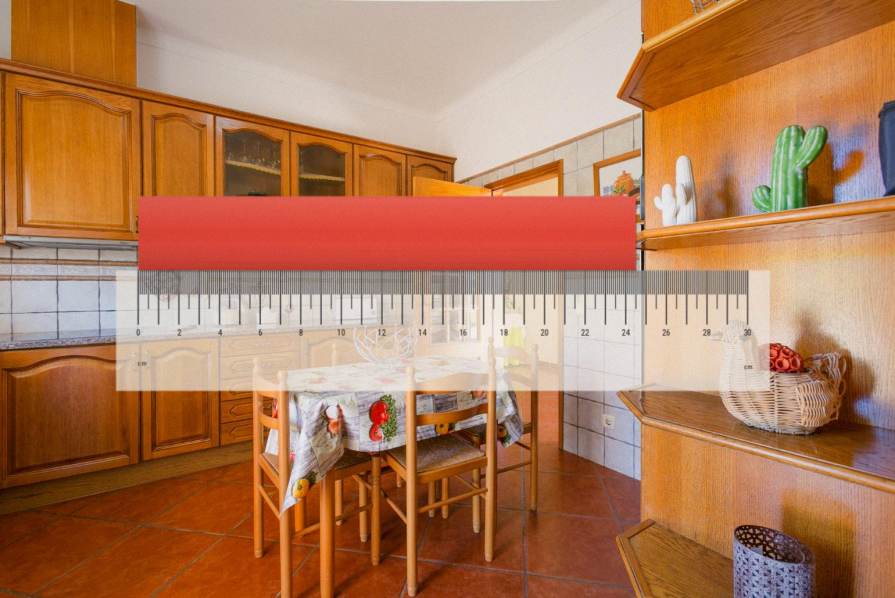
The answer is 24.5 cm
